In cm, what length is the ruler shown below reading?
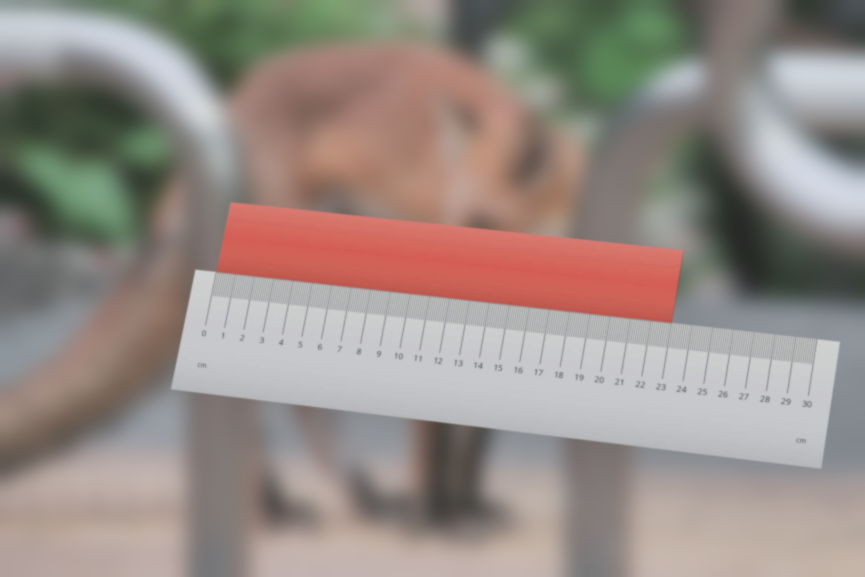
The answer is 23 cm
